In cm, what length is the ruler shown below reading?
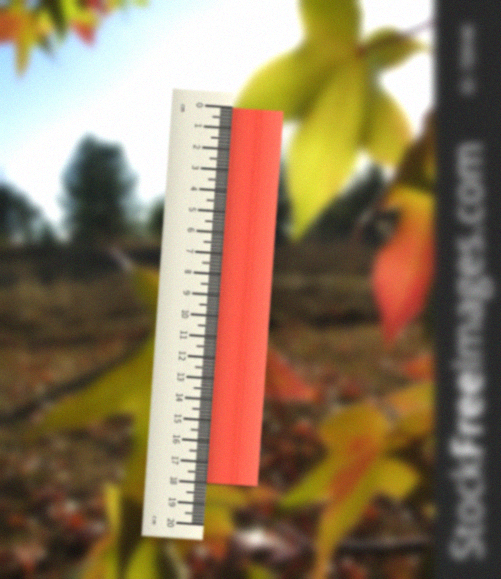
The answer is 18 cm
